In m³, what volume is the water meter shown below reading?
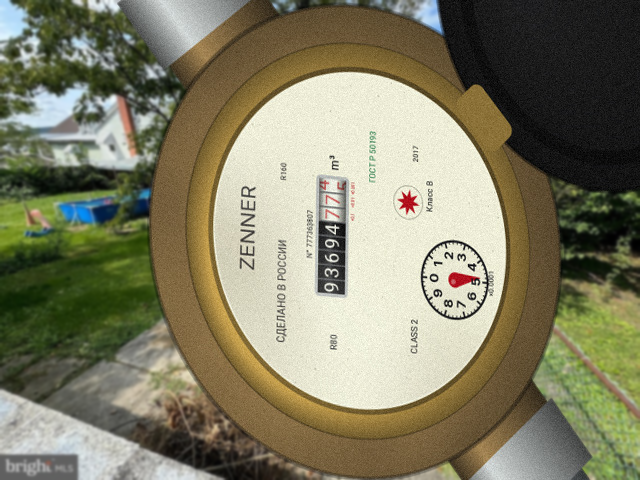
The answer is 93694.7744 m³
